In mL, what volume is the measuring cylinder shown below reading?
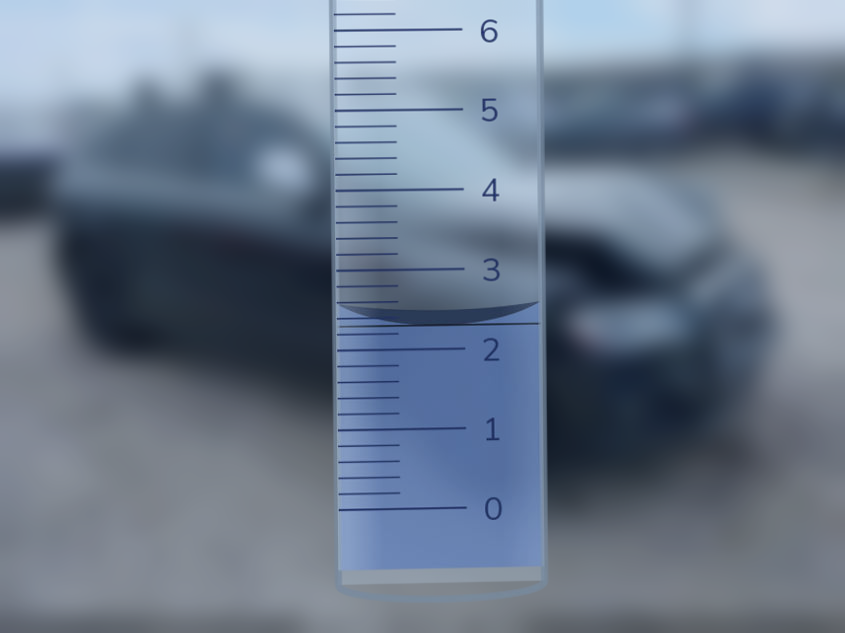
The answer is 2.3 mL
